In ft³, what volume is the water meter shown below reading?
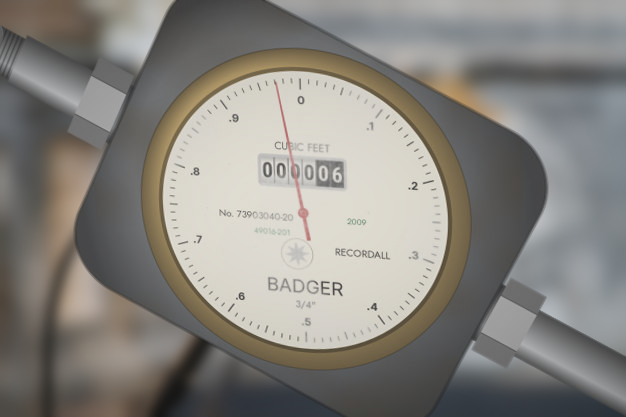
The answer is 5.97 ft³
